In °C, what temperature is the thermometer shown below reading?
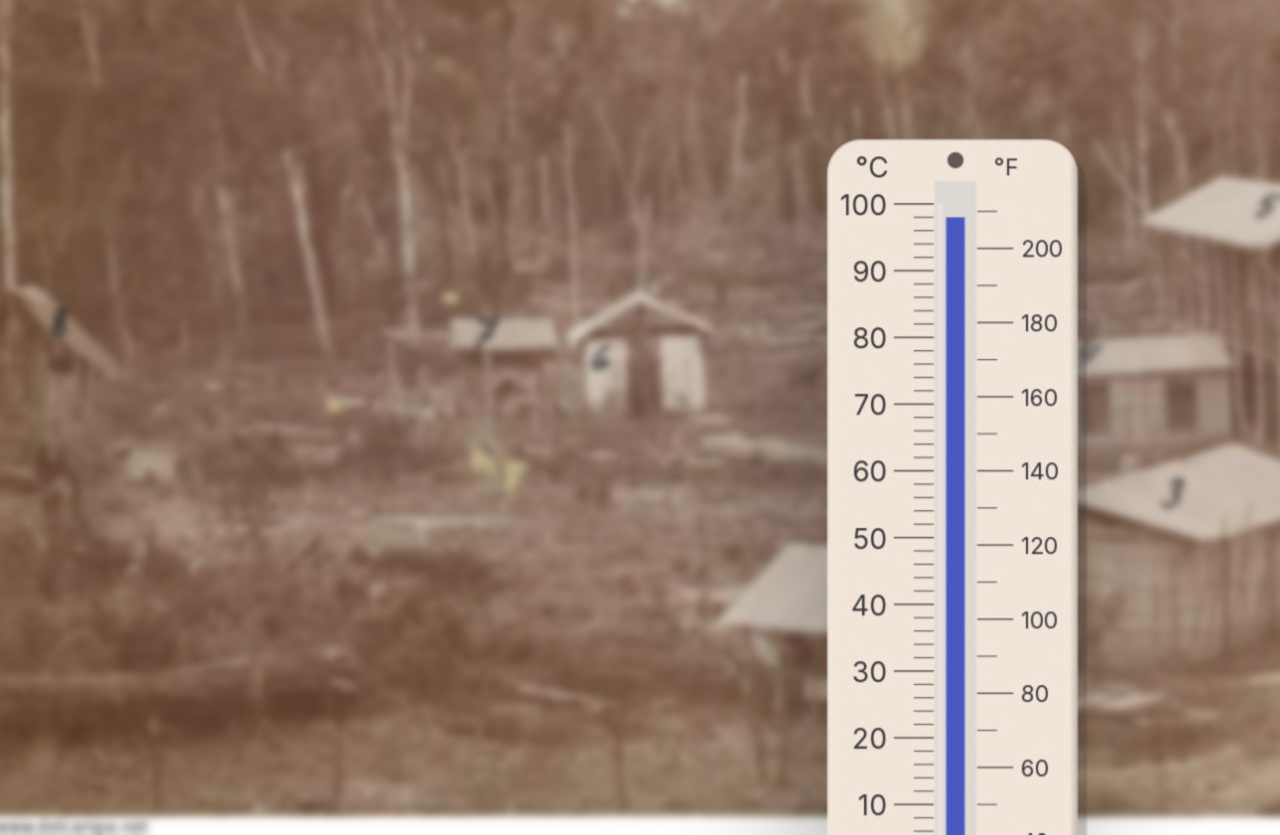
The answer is 98 °C
